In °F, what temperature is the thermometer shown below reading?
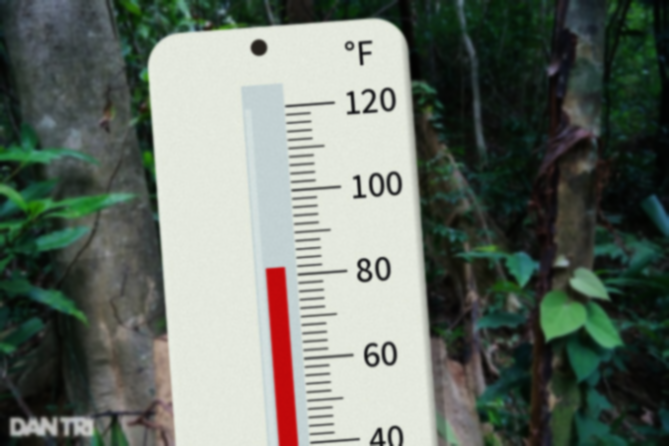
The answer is 82 °F
